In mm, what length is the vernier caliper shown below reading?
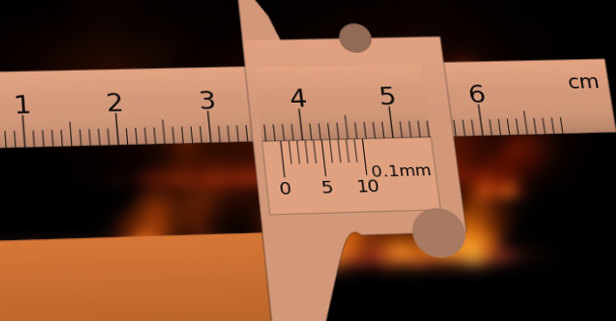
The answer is 37.6 mm
